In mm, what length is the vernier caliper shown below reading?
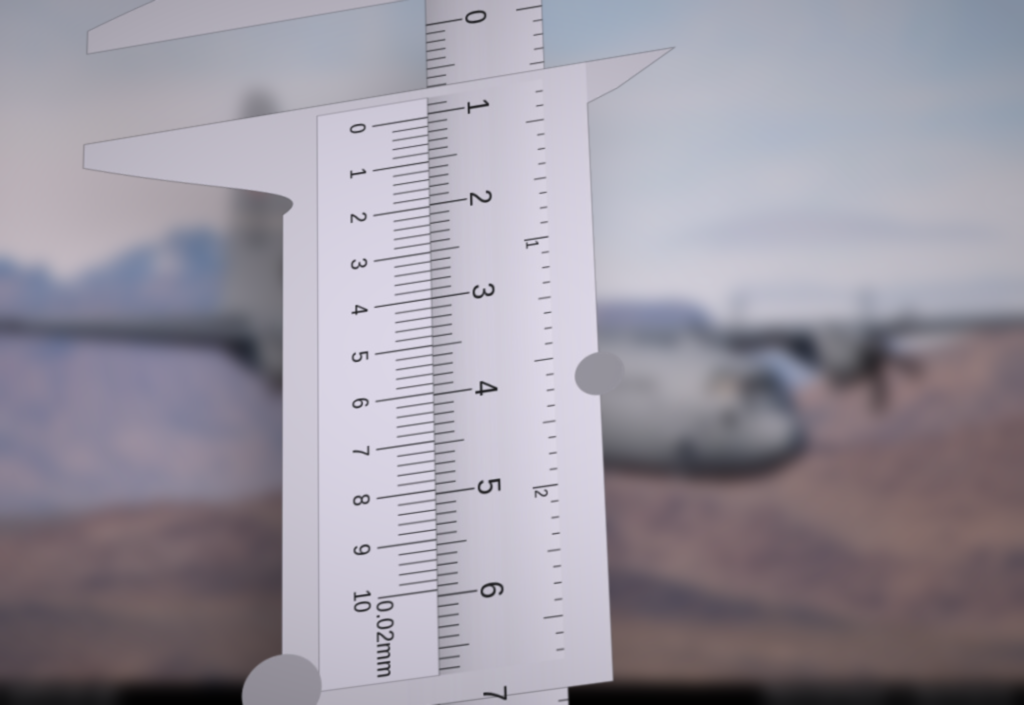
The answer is 10.4 mm
